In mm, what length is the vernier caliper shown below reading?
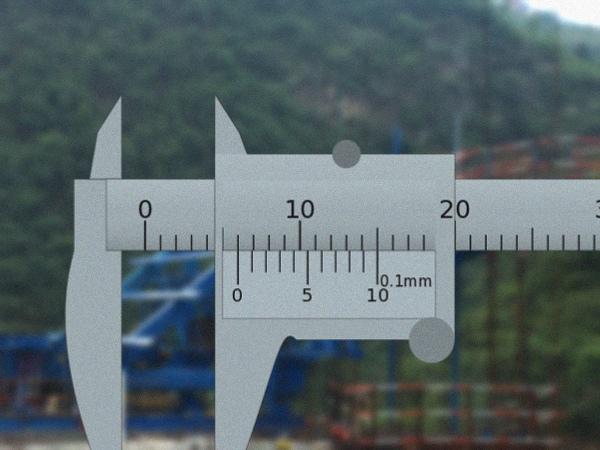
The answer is 6.0 mm
